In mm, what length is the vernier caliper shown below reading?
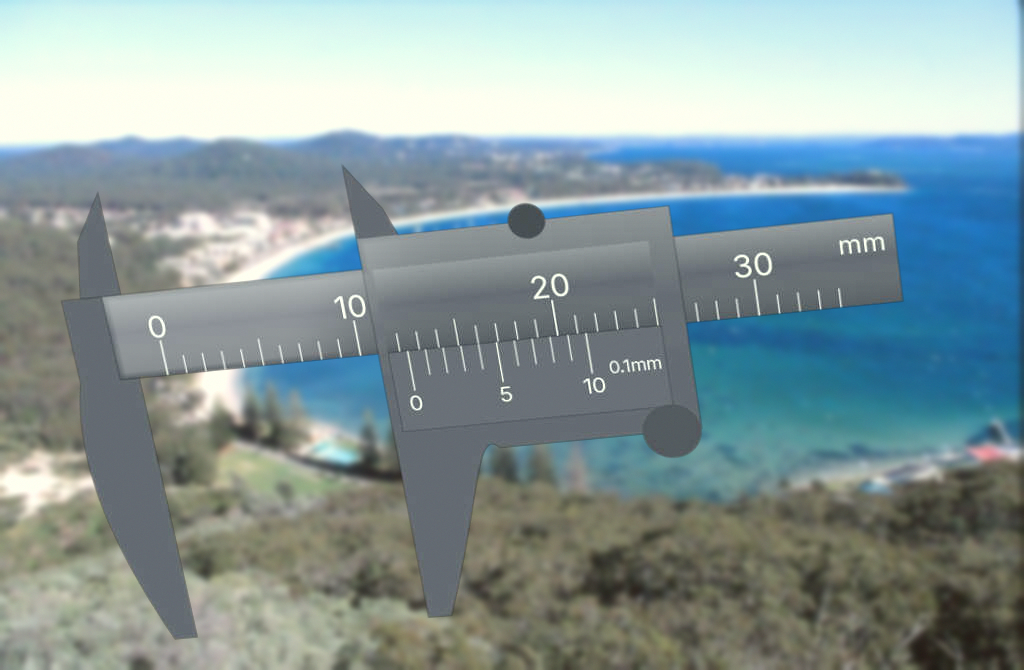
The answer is 12.4 mm
